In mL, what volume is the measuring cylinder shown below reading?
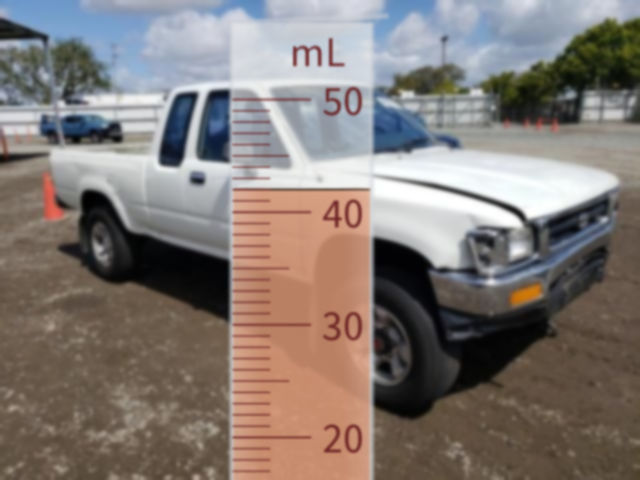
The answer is 42 mL
